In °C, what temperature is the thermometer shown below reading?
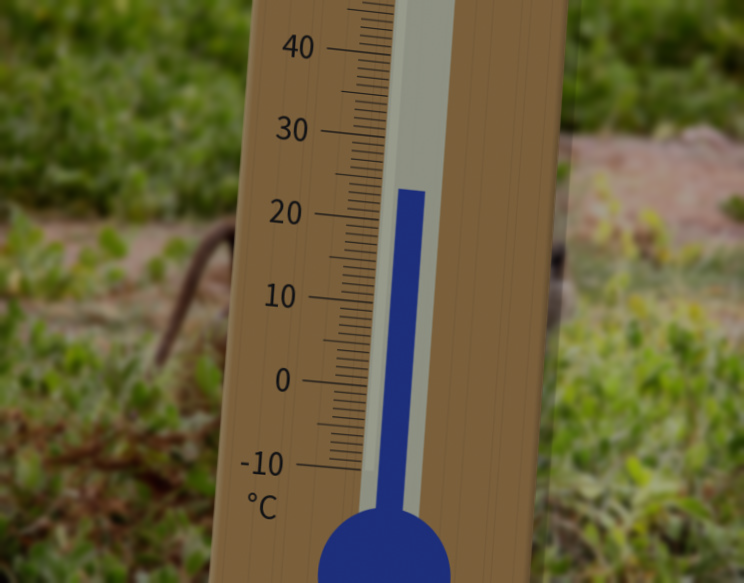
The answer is 24 °C
